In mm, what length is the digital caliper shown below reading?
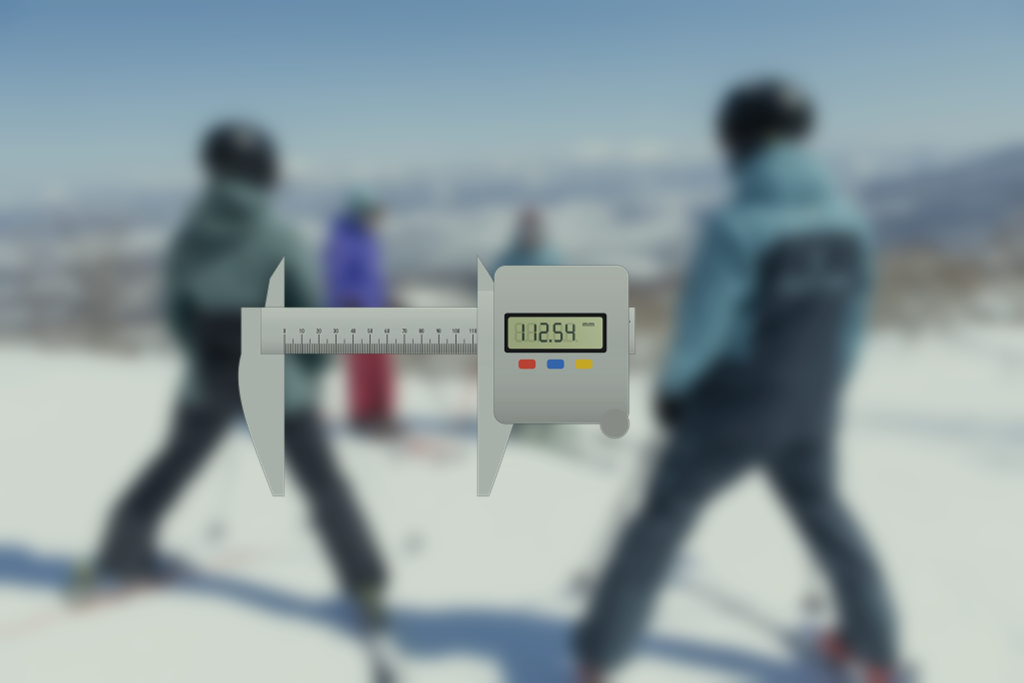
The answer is 112.54 mm
